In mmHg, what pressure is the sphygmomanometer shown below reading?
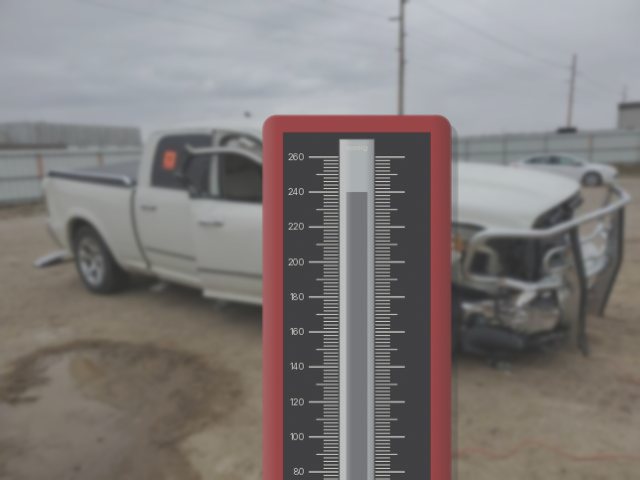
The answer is 240 mmHg
